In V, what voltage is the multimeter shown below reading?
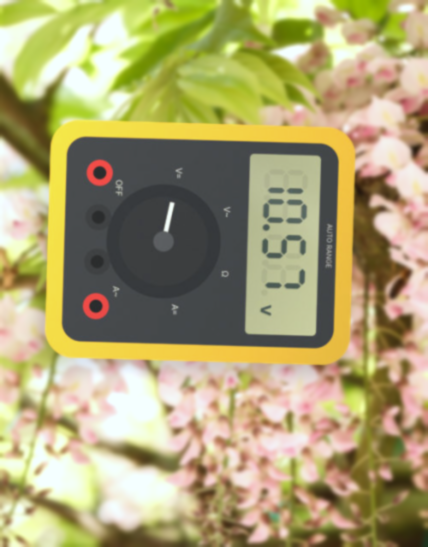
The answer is 10.57 V
